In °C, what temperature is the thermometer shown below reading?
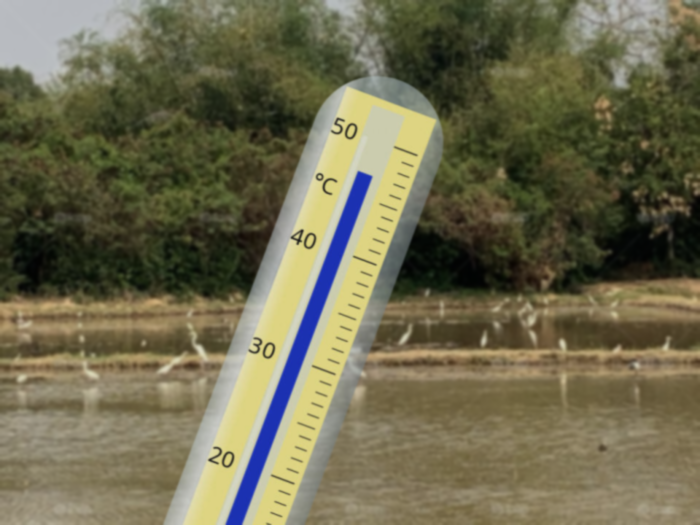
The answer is 47 °C
